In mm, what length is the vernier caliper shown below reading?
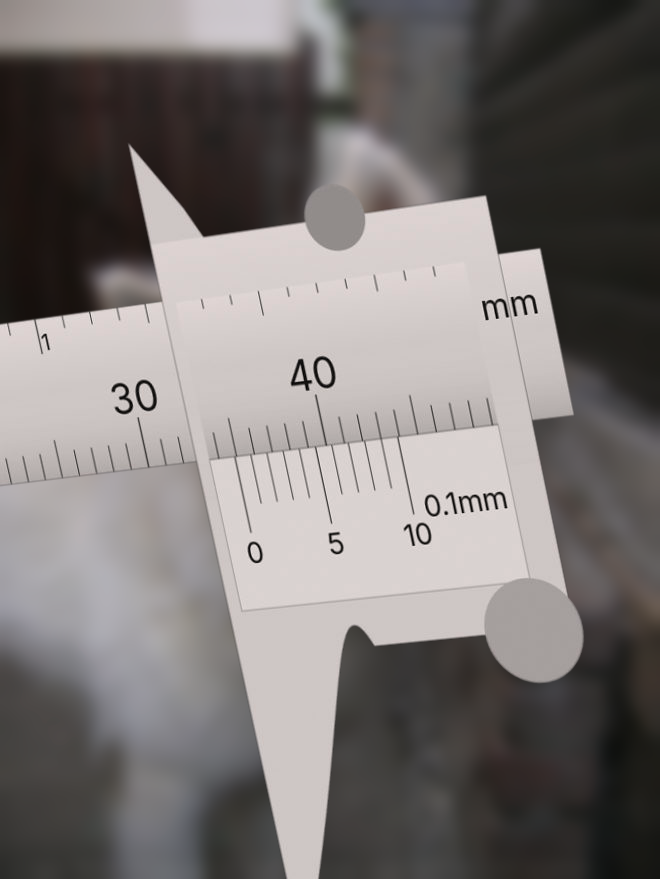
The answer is 34.9 mm
